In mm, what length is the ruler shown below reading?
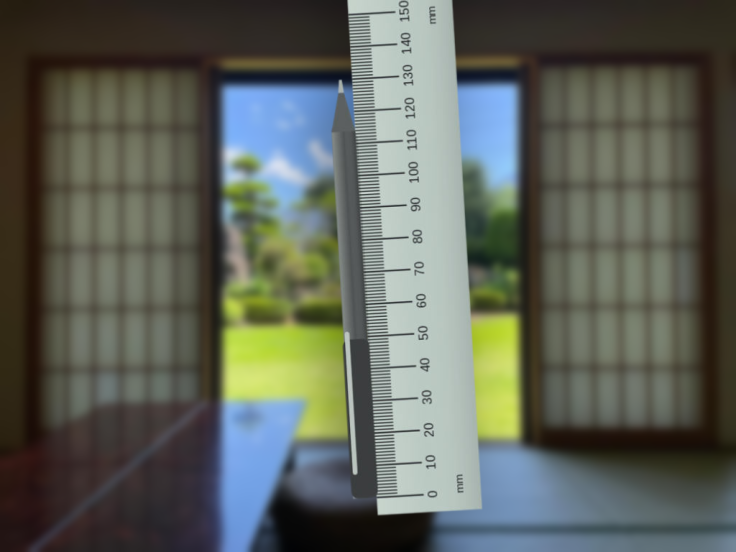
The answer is 130 mm
